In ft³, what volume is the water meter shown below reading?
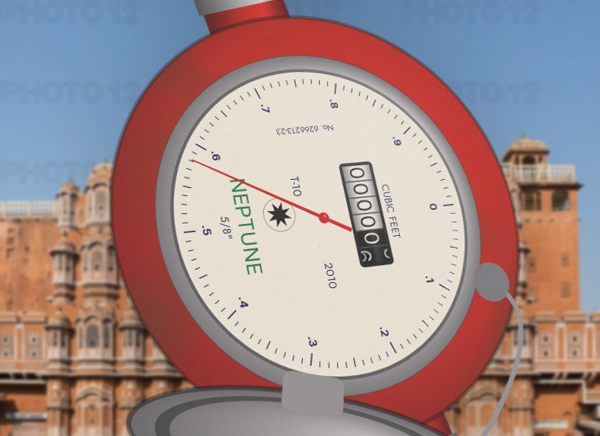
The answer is 5.58 ft³
